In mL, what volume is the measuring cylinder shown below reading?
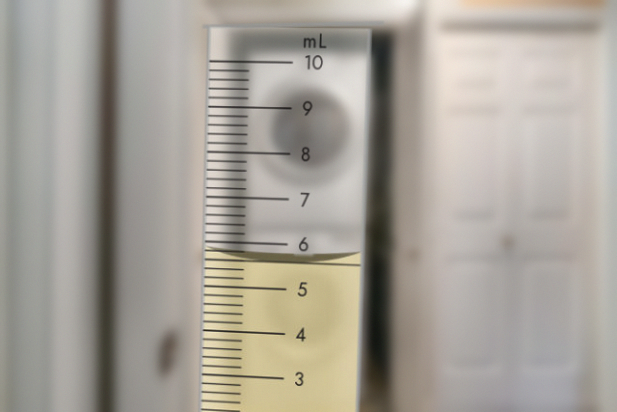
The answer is 5.6 mL
